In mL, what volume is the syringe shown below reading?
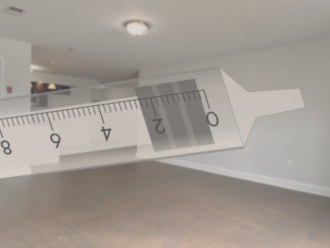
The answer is 0.2 mL
